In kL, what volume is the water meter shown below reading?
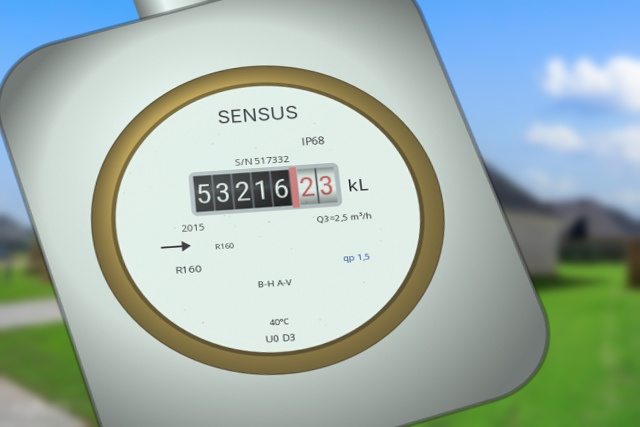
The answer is 53216.23 kL
